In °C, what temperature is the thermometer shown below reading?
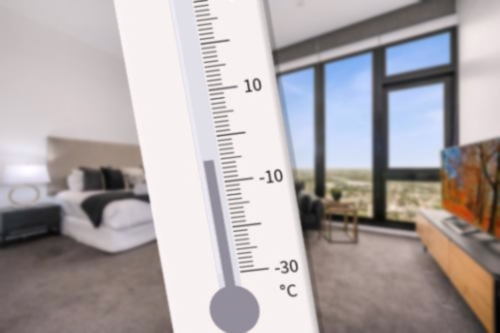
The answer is -5 °C
